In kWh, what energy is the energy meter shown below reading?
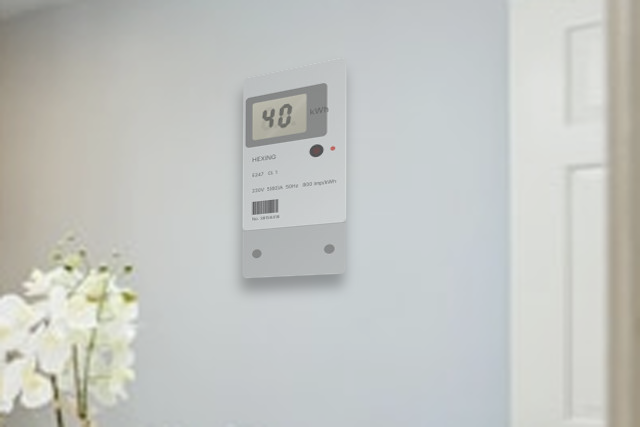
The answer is 40 kWh
